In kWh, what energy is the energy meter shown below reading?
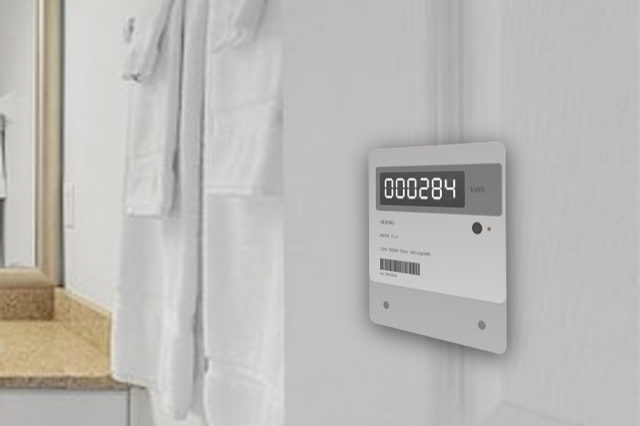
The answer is 284 kWh
